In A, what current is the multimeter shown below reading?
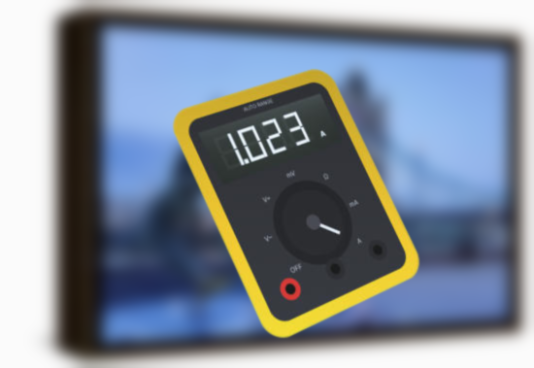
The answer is 1.023 A
